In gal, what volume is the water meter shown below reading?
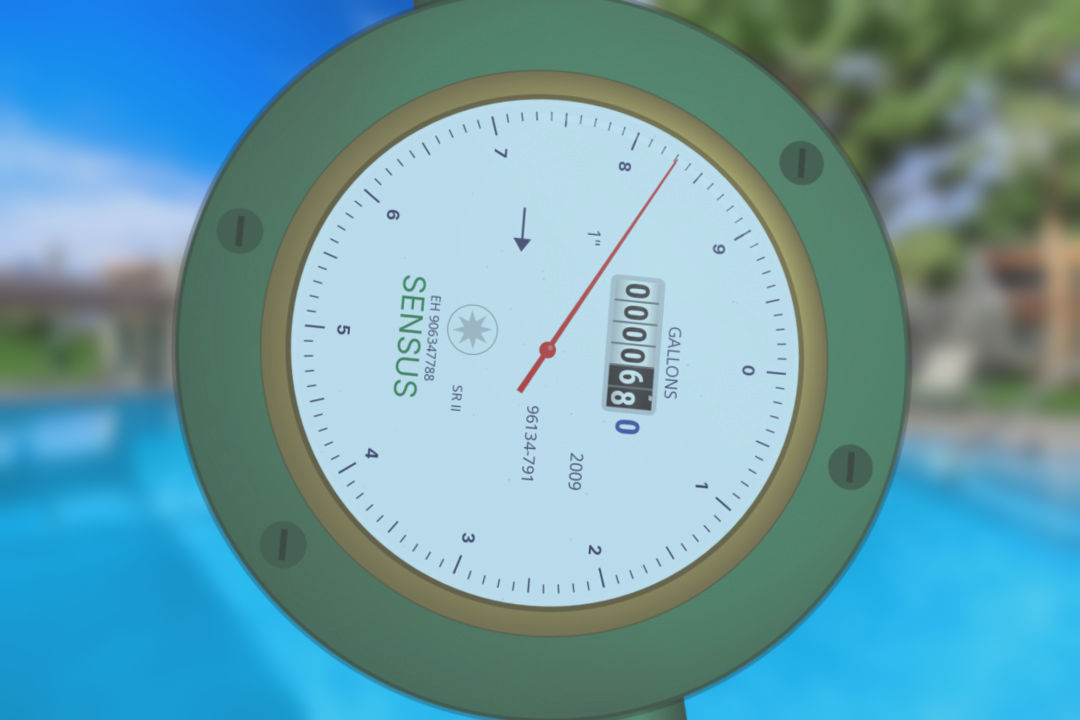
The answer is 678.3 gal
